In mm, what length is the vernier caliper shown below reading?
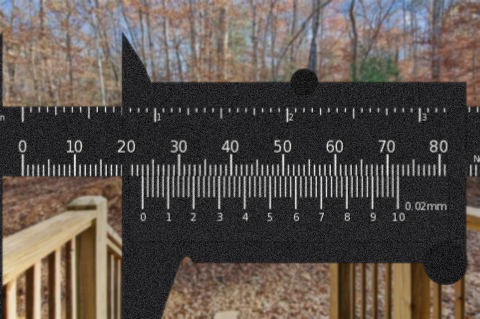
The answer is 23.0 mm
